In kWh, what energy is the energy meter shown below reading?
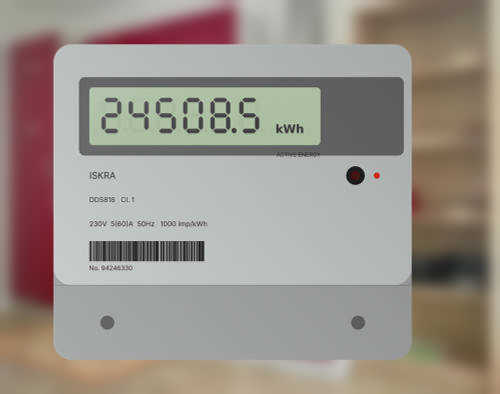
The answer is 24508.5 kWh
